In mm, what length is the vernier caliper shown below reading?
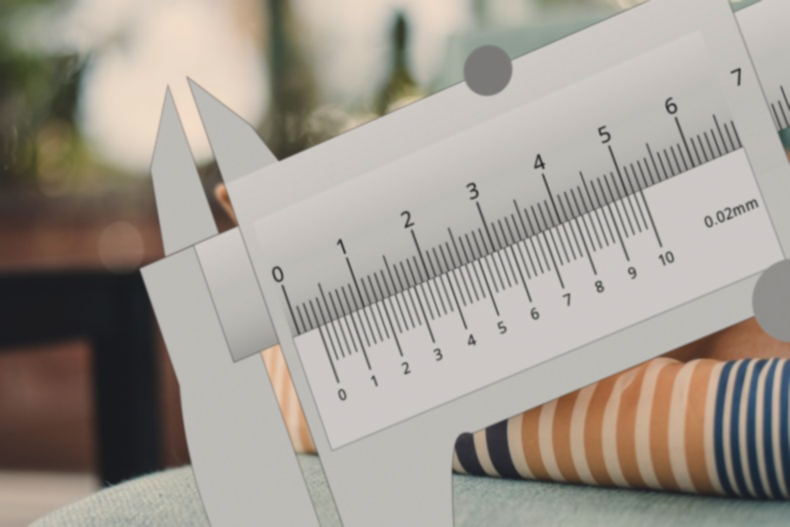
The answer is 3.0 mm
